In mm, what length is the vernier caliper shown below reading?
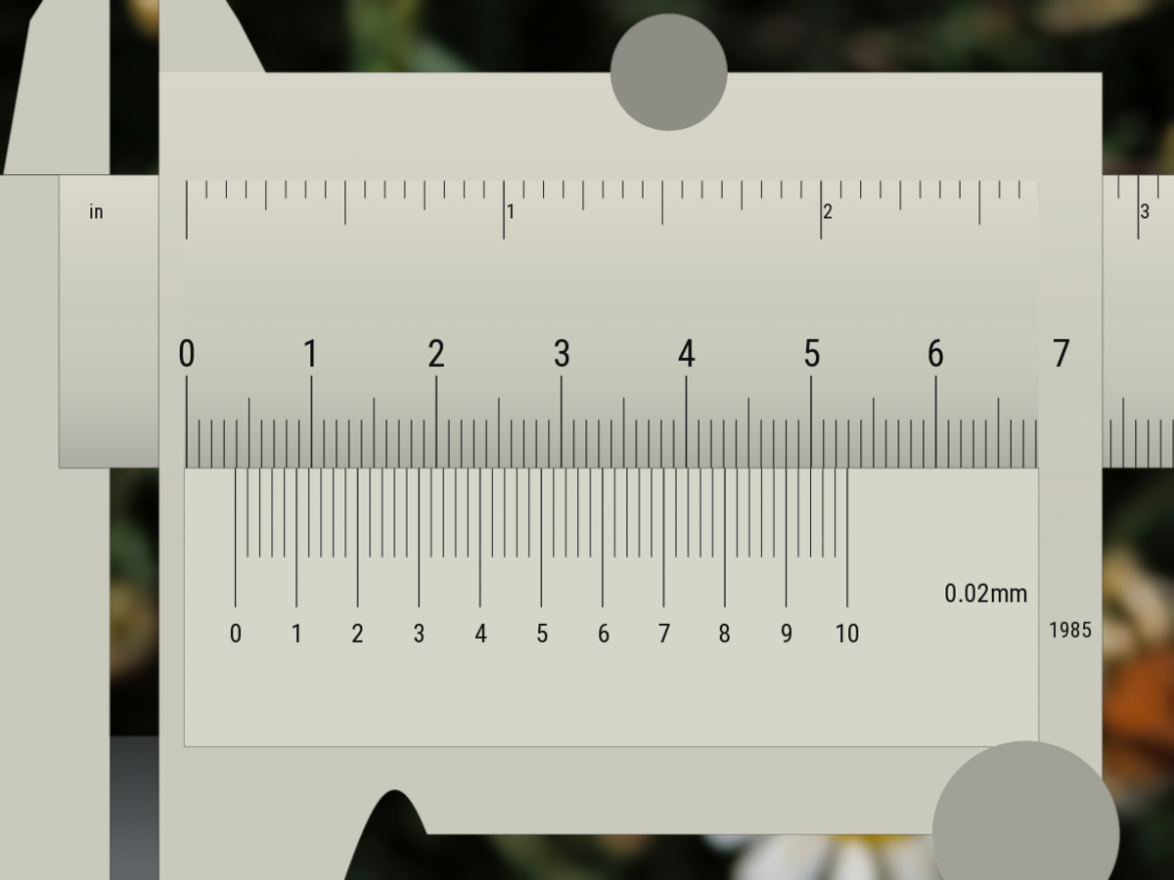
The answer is 3.9 mm
